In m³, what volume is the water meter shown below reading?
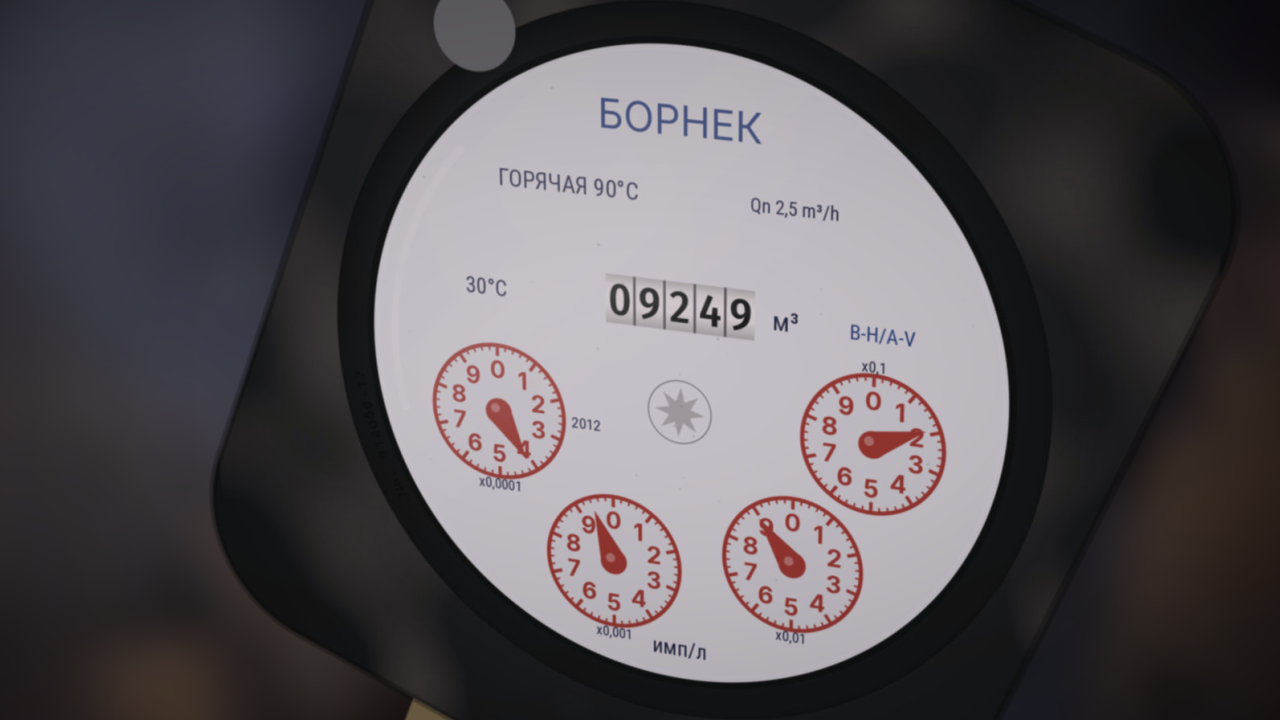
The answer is 9249.1894 m³
